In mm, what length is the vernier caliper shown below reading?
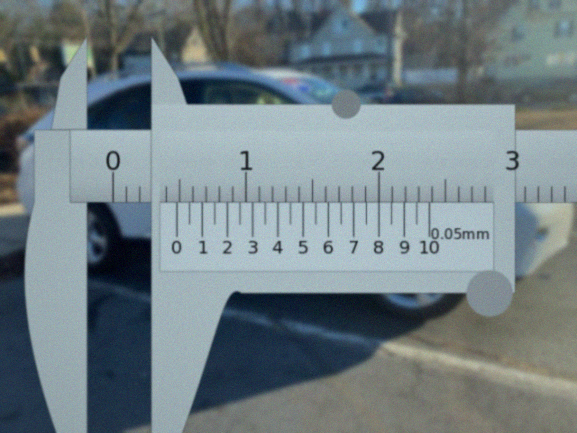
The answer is 4.8 mm
